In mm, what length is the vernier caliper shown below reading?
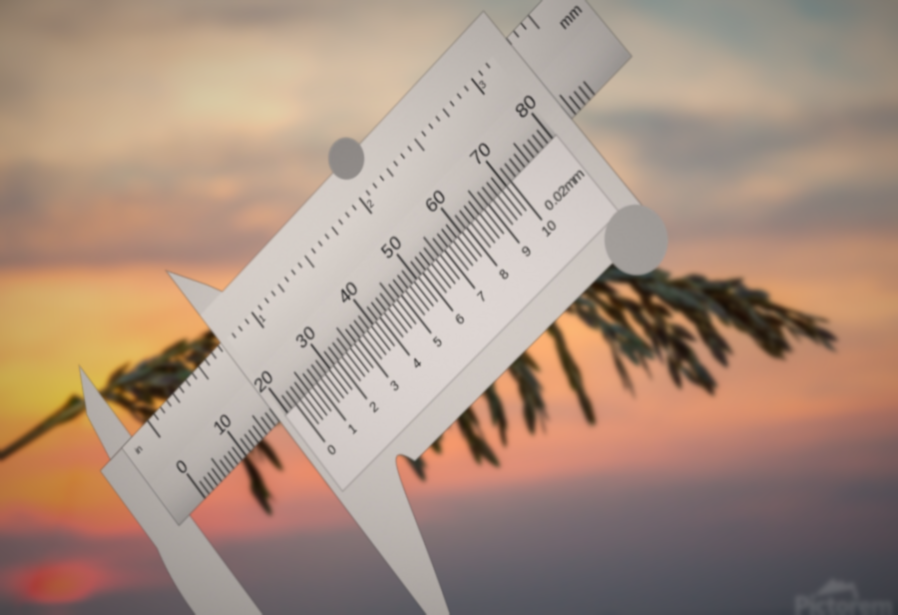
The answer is 22.0 mm
